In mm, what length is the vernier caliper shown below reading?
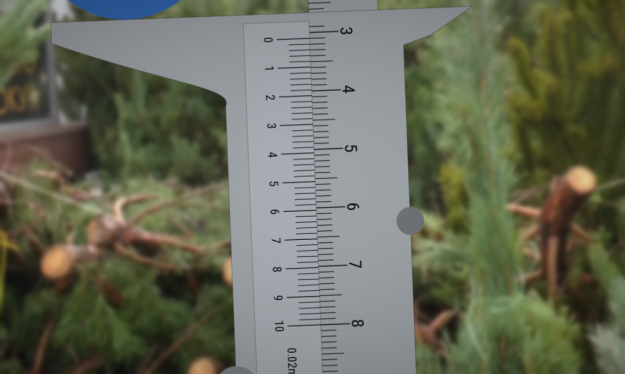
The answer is 31.0 mm
